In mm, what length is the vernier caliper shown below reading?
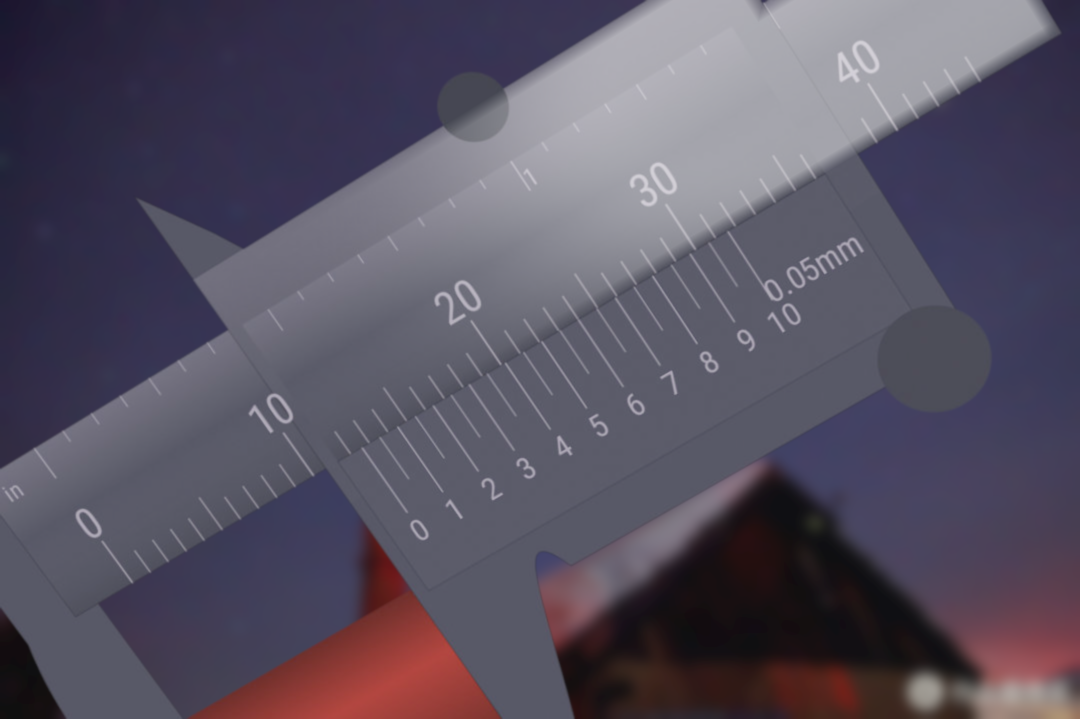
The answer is 12.6 mm
